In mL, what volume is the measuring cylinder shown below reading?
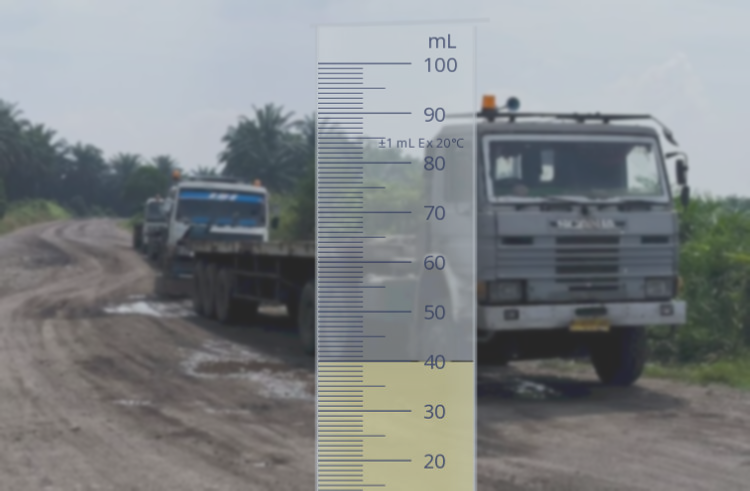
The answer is 40 mL
